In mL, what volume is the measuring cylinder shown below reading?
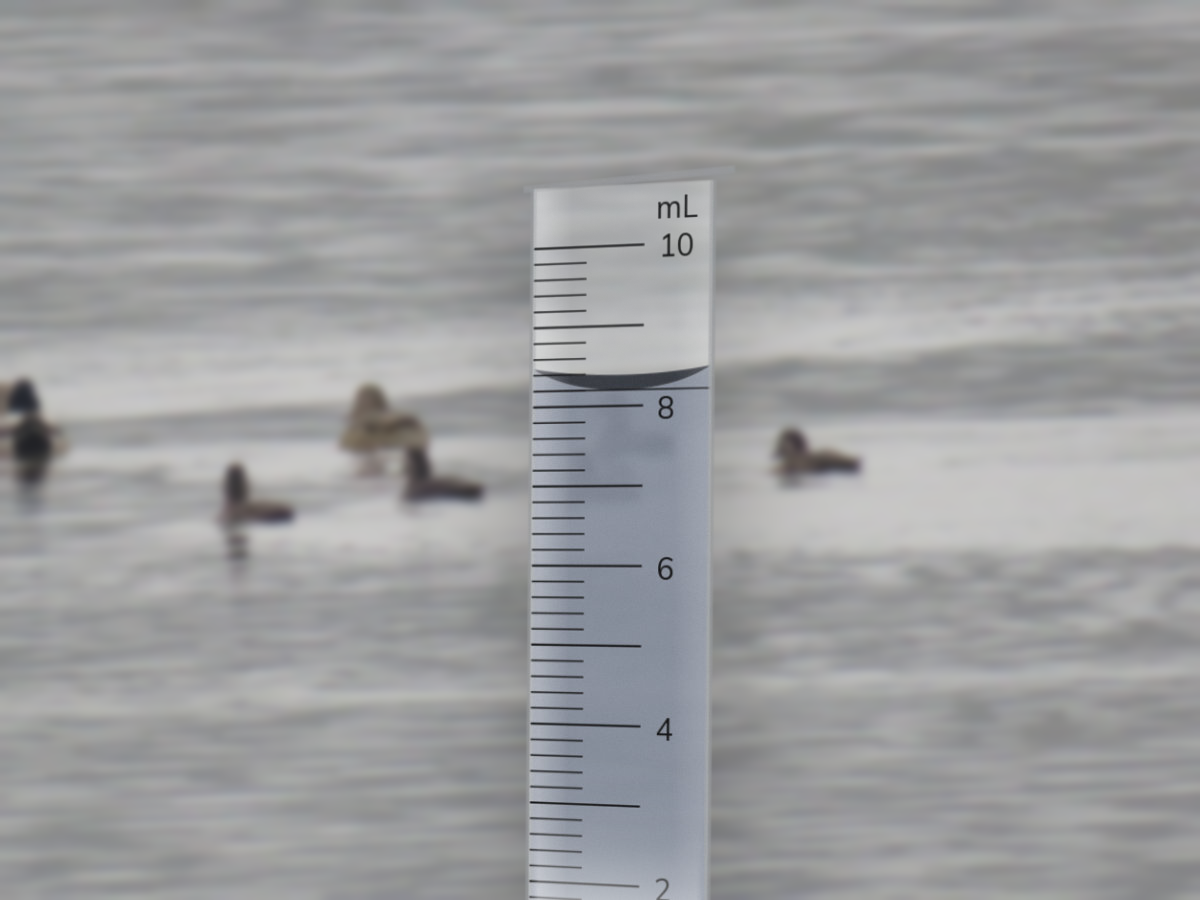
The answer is 8.2 mL
